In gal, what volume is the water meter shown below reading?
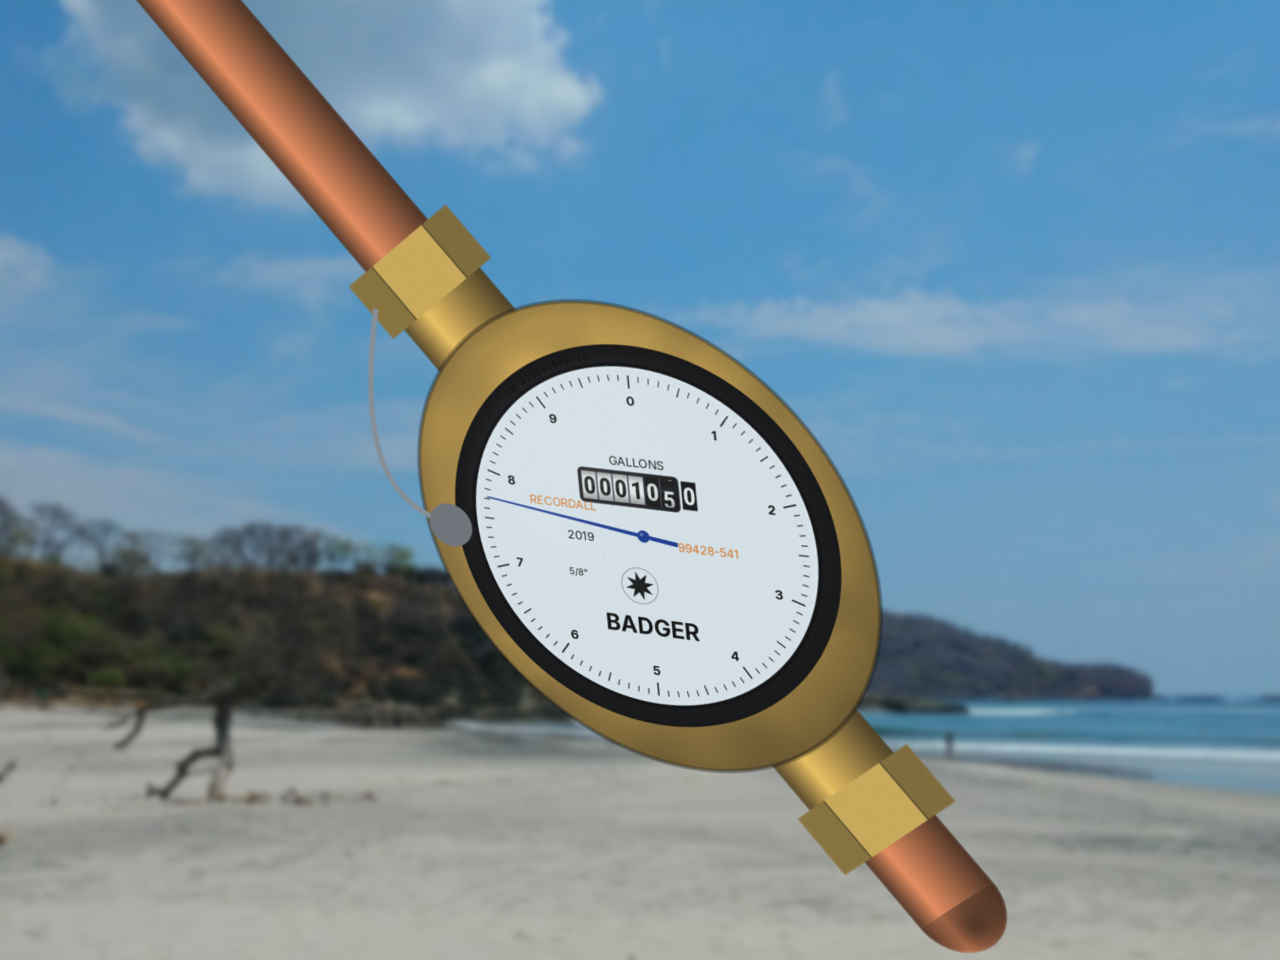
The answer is 1047.7 gal
